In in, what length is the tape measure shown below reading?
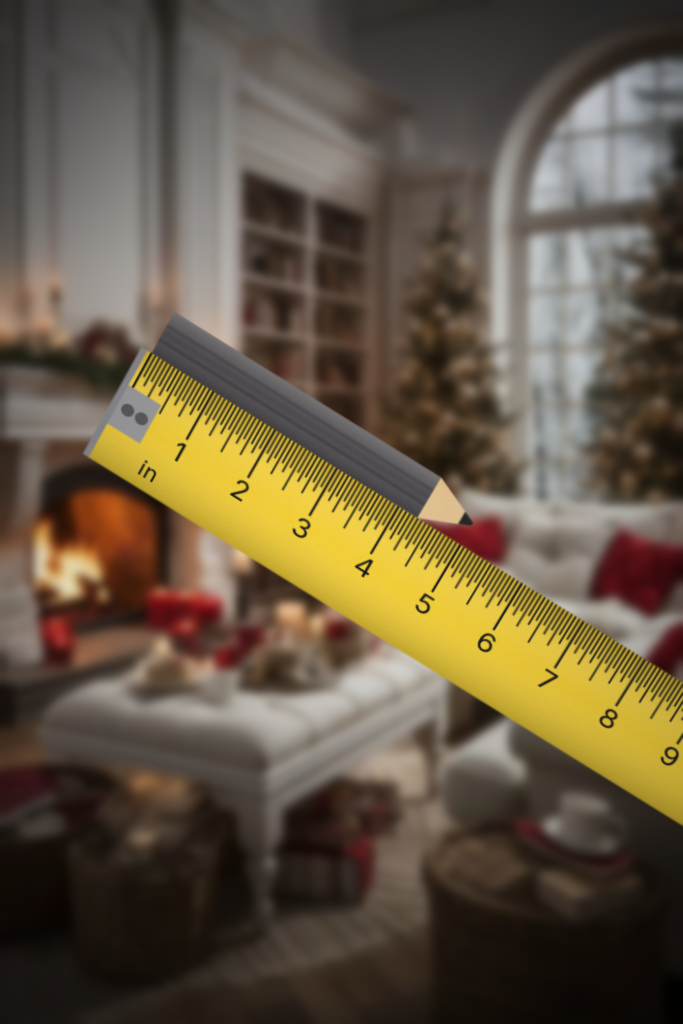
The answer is 5 in
